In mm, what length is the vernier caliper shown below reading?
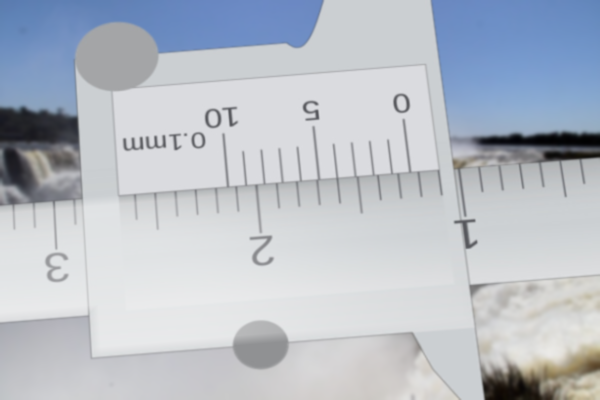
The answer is 12.4 mm
